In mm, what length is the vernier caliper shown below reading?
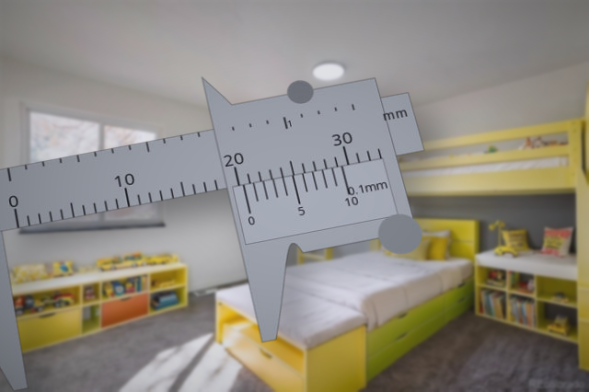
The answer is 20.4 mm
